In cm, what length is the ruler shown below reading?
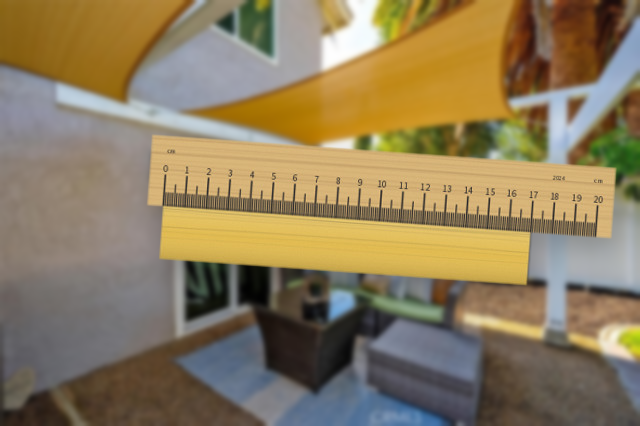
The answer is 17 cm
